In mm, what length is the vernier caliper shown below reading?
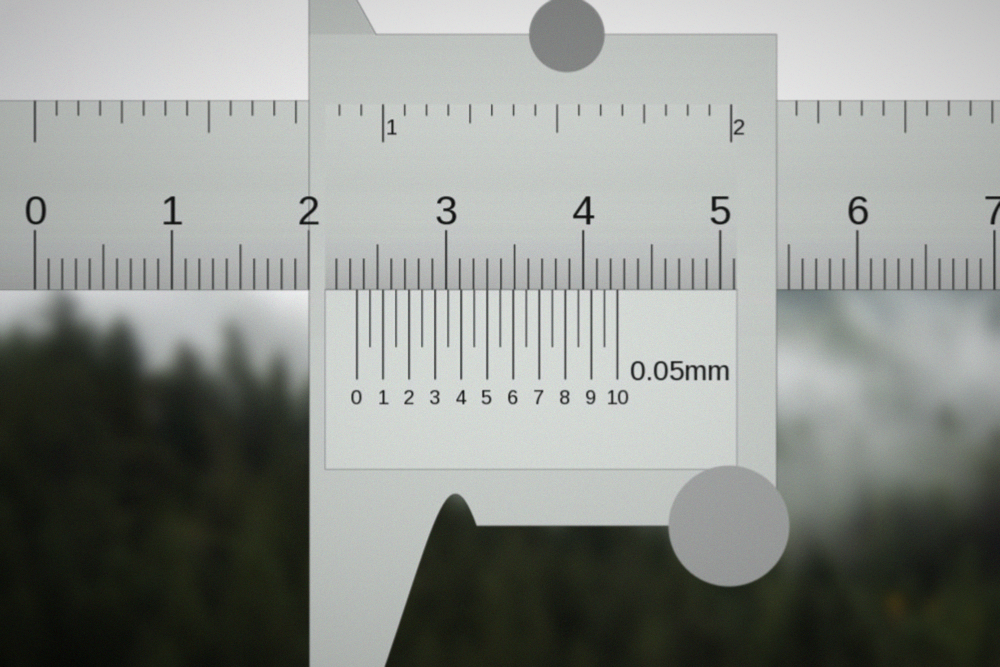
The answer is 23.5 mm
